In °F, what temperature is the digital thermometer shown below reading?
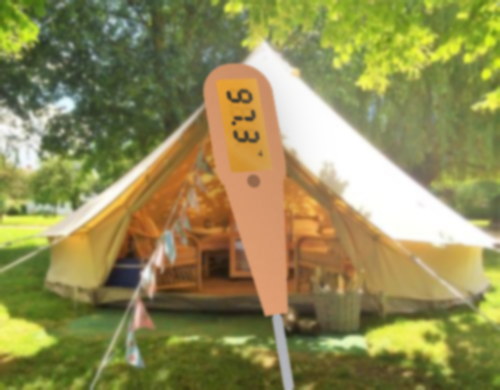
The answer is 97.3 °F
